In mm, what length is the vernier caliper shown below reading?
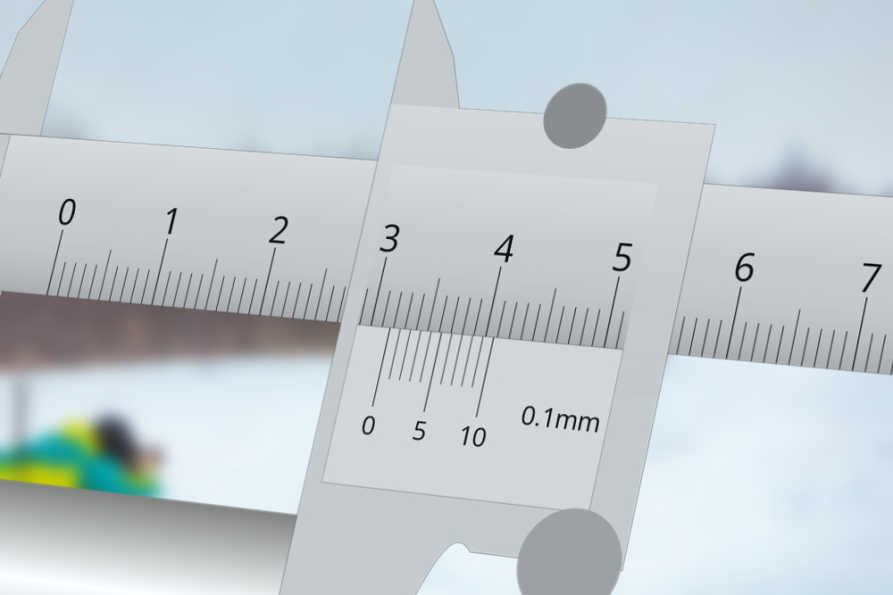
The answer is 31.7 mm
